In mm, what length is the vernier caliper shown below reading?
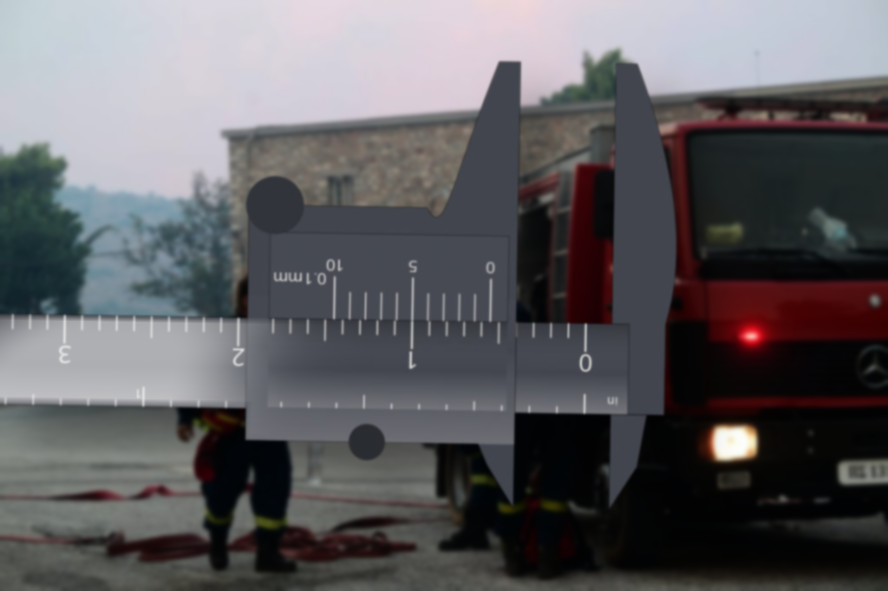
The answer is 5.5 mm
